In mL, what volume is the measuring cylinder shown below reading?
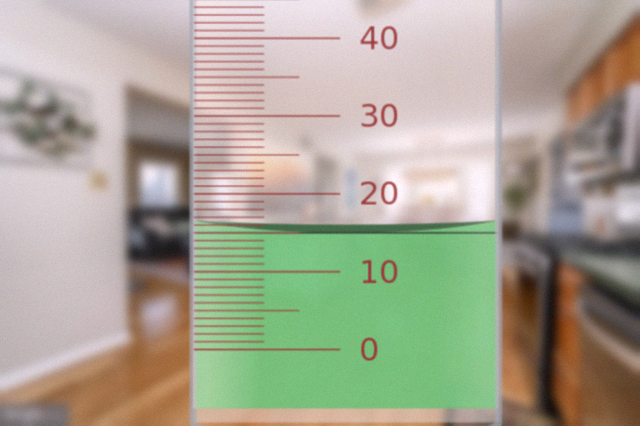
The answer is 15 mL
